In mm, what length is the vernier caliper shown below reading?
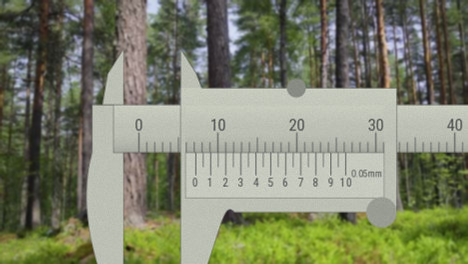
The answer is 7.2 mm
